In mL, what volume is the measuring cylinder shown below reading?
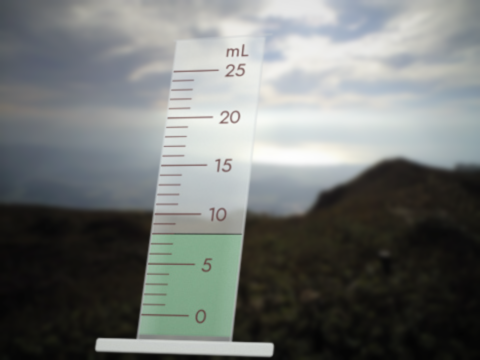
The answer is 8 mL
